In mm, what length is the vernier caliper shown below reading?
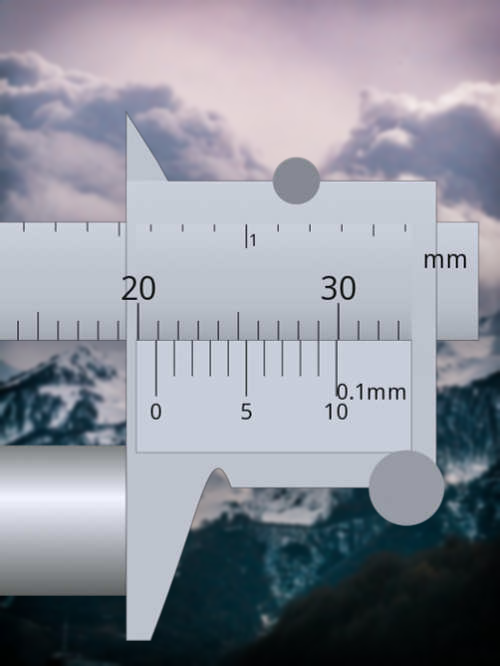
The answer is 20.9 mm
